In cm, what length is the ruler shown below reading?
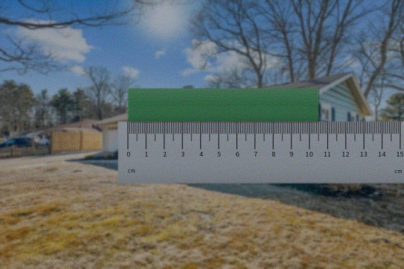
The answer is 10.5 cm
